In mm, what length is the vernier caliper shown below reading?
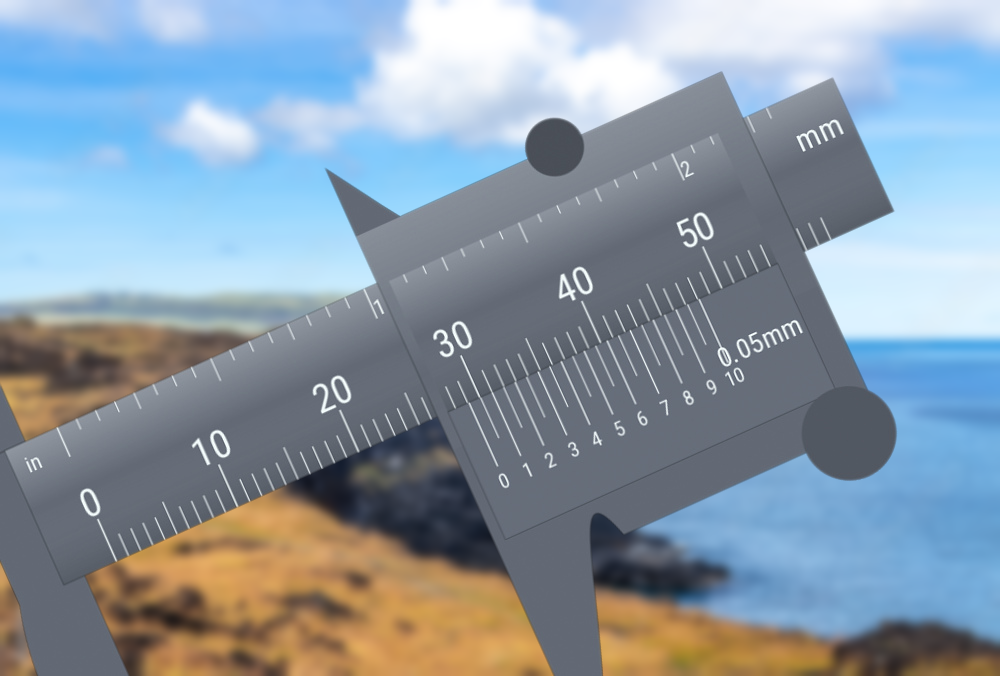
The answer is 29.1 mm
